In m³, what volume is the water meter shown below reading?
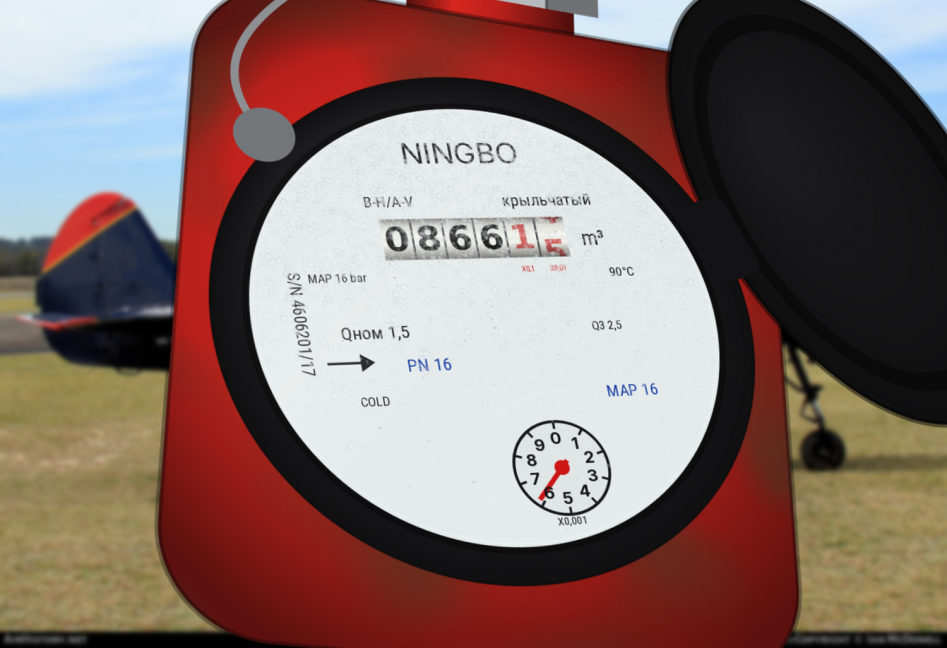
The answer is 866.146 m³
